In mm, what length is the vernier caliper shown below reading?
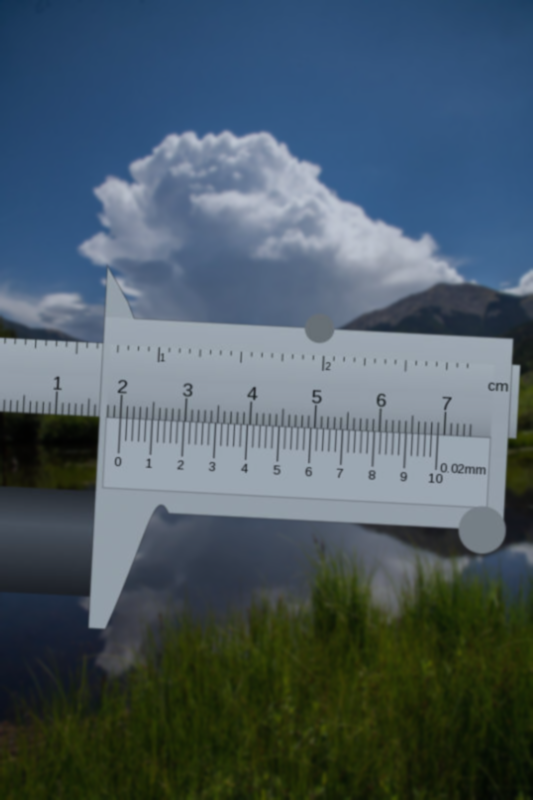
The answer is 20.0 mm
